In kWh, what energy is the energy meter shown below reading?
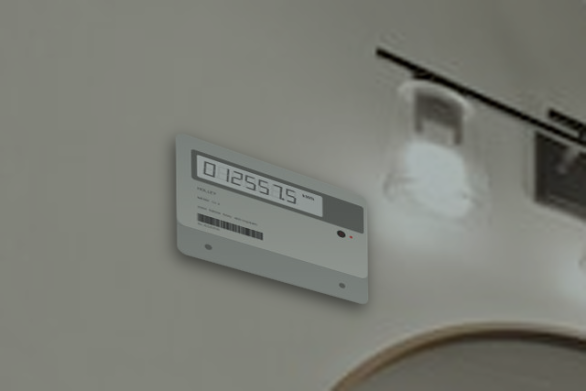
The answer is 12557.5 kWh
